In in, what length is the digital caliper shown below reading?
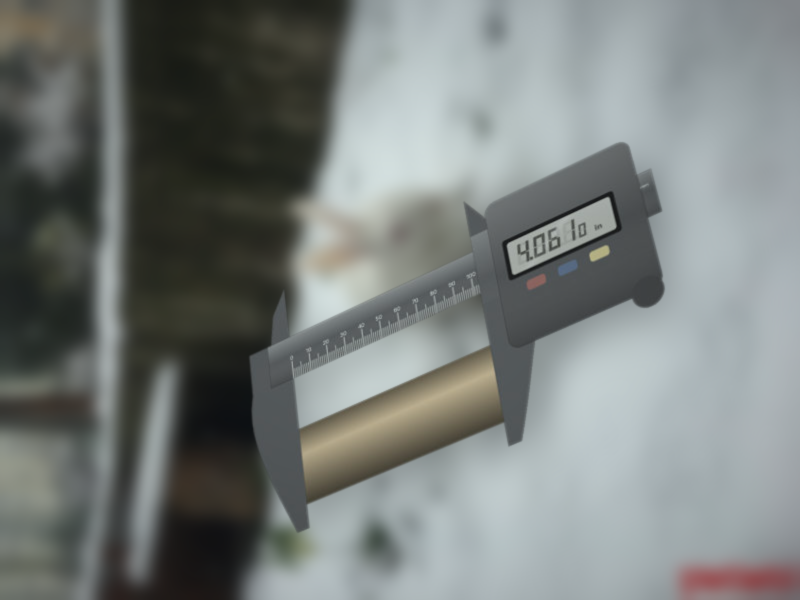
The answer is 4.0610 in
